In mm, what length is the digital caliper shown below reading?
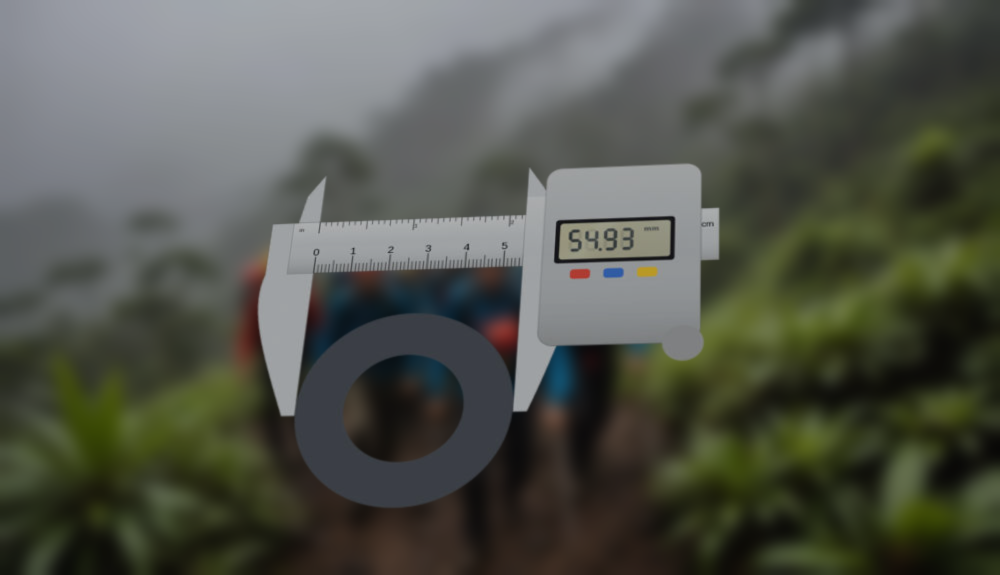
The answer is 54.93 mm
